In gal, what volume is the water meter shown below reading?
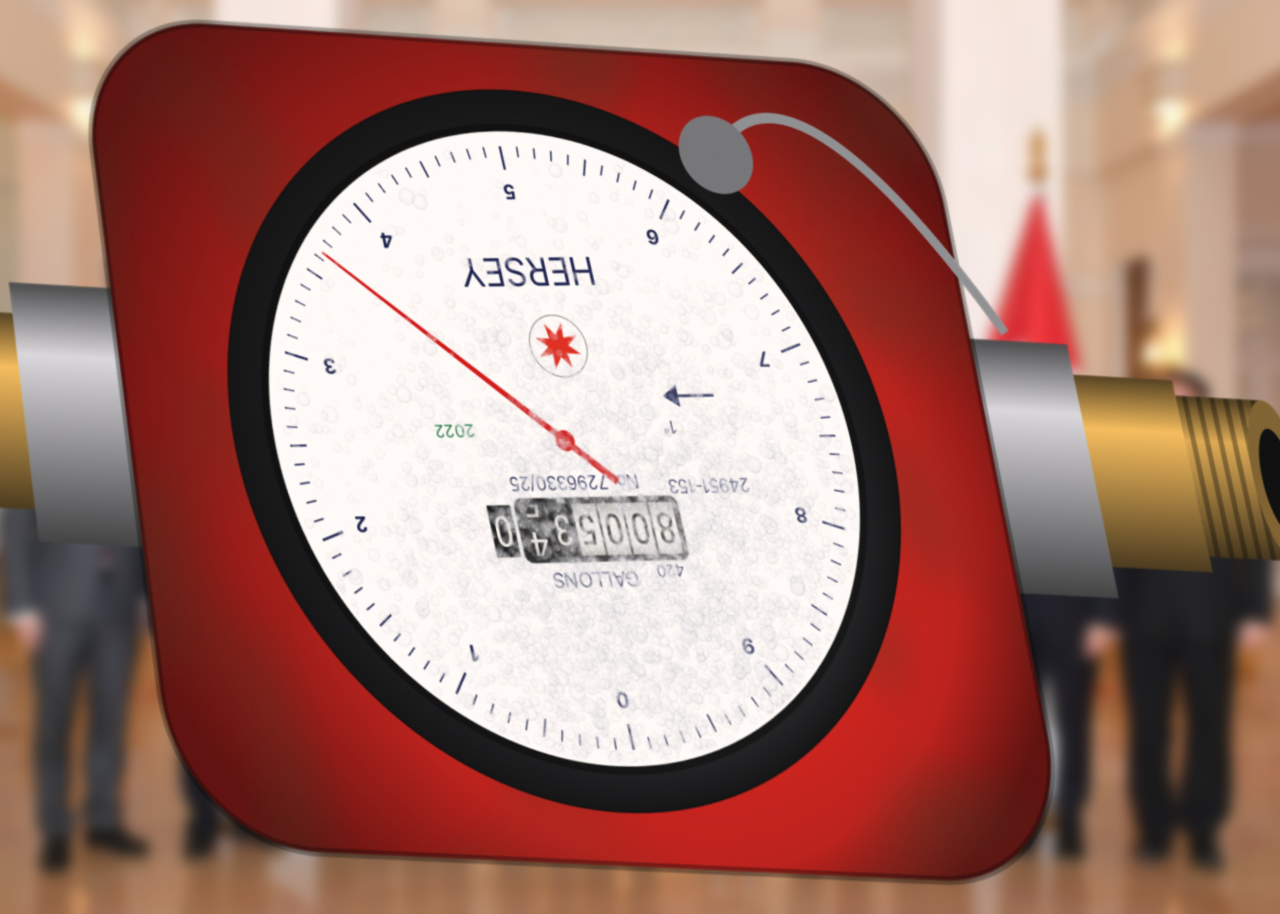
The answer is 8005343.6 gal
